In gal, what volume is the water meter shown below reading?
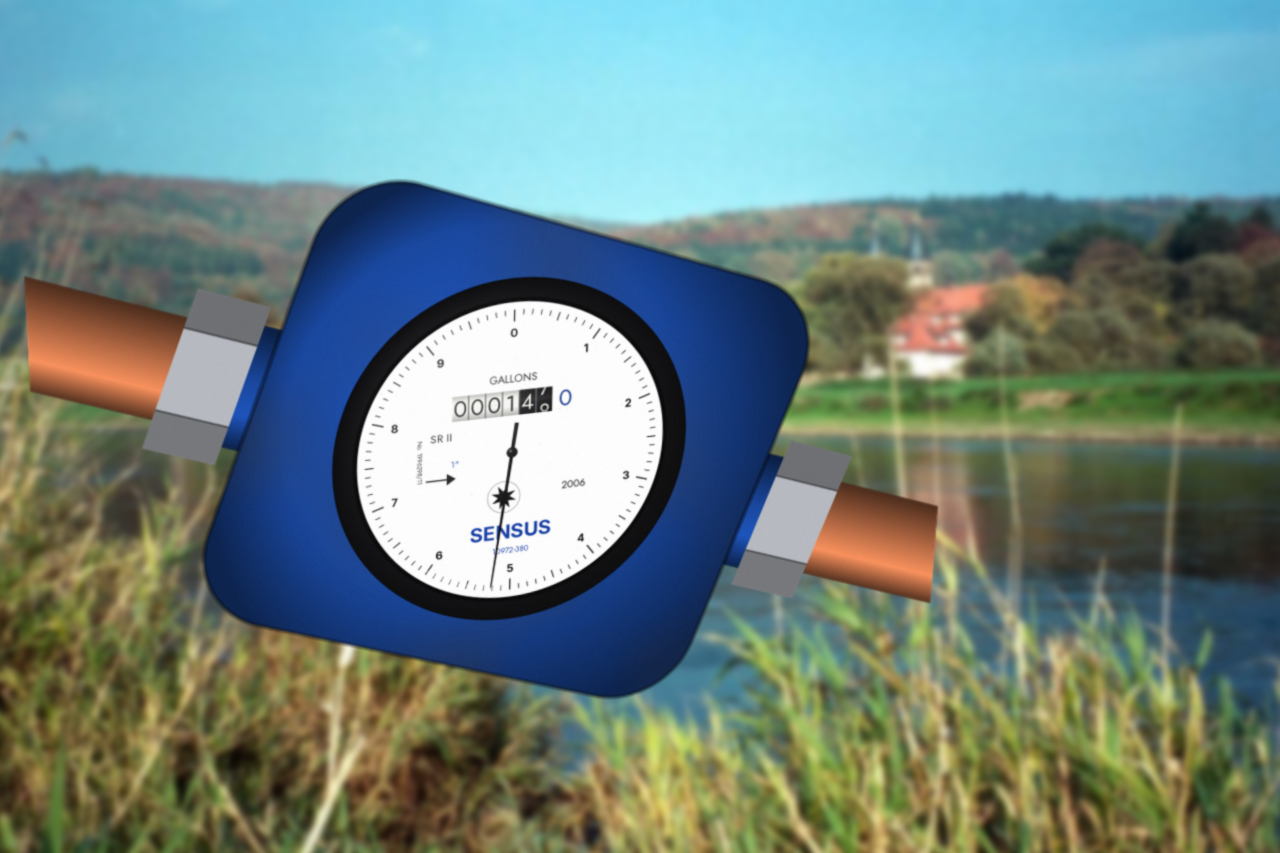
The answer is 1475.2 gal
